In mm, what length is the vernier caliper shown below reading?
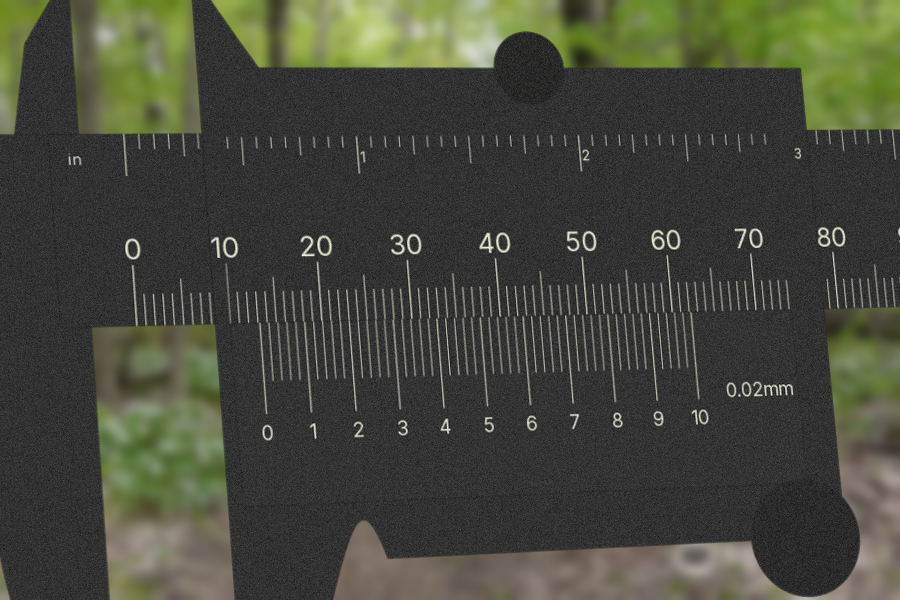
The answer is 13.2 mm
